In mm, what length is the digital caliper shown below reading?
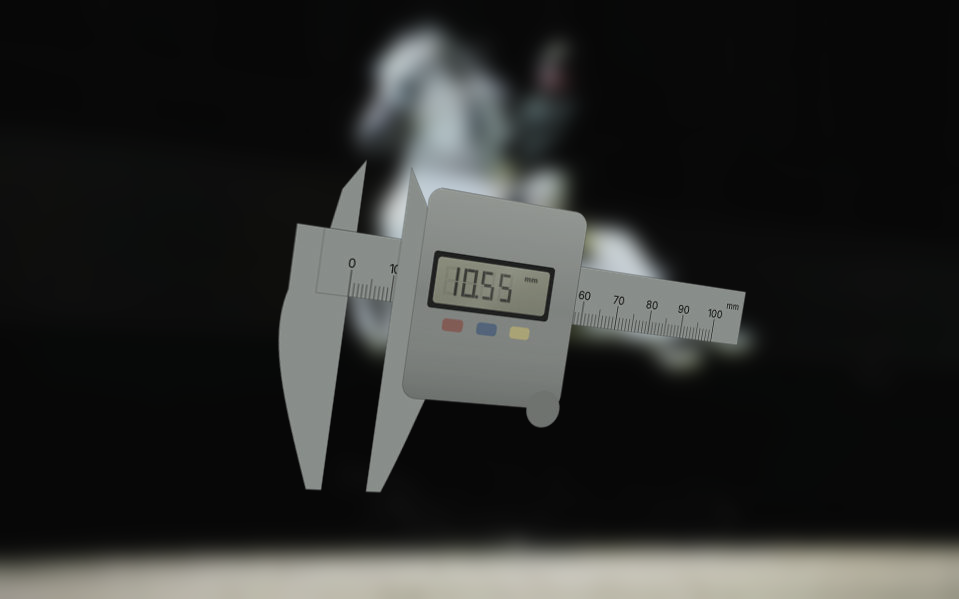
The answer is 10.55 mm
